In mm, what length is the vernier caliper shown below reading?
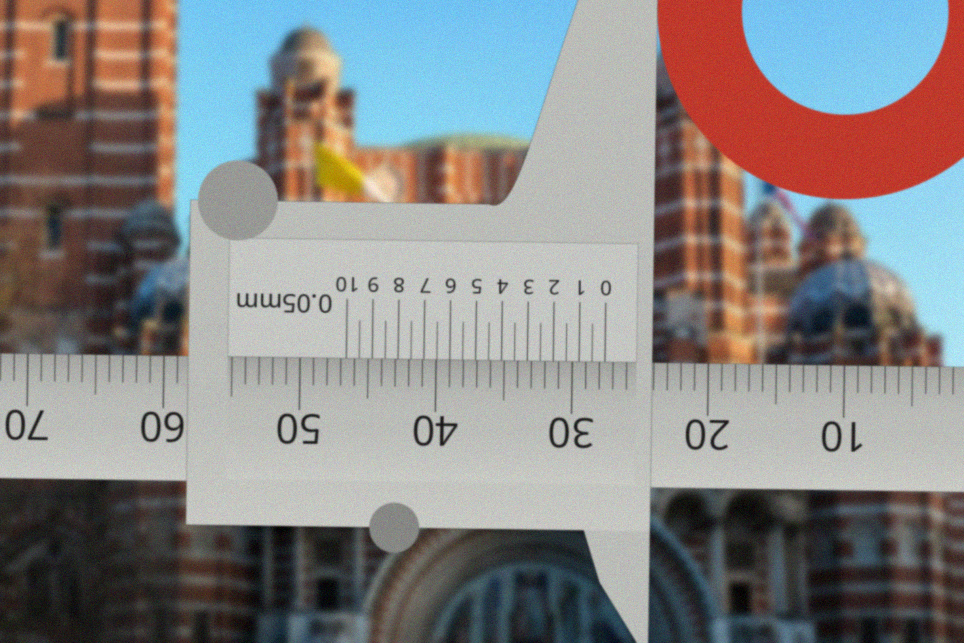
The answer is 27.6 mm
